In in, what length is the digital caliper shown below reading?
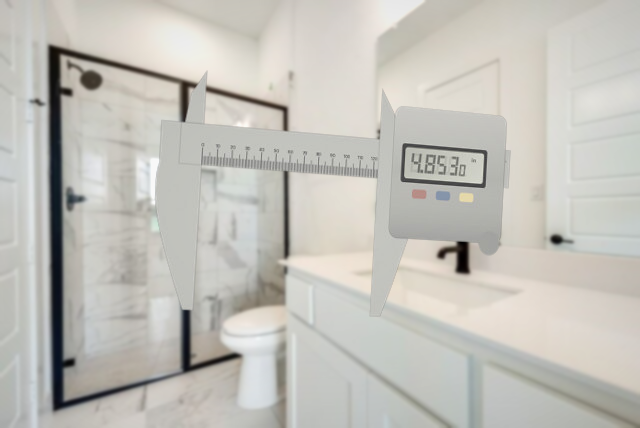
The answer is 4.8530 in
